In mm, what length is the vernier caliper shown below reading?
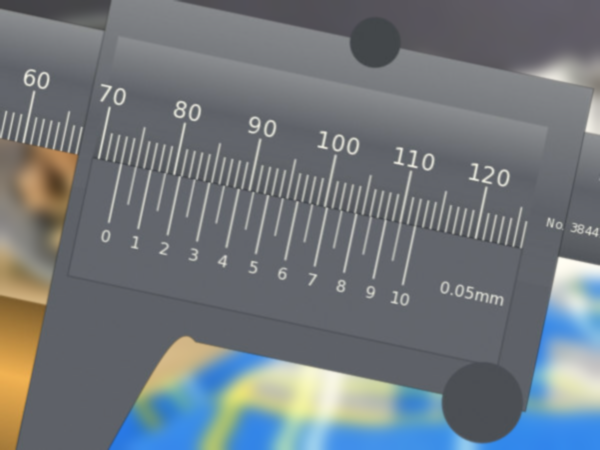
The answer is 73.0 mm
